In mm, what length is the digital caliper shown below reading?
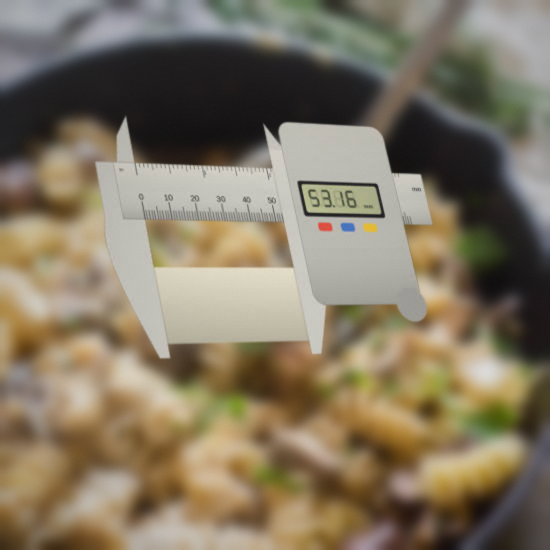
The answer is 53.16 mm
